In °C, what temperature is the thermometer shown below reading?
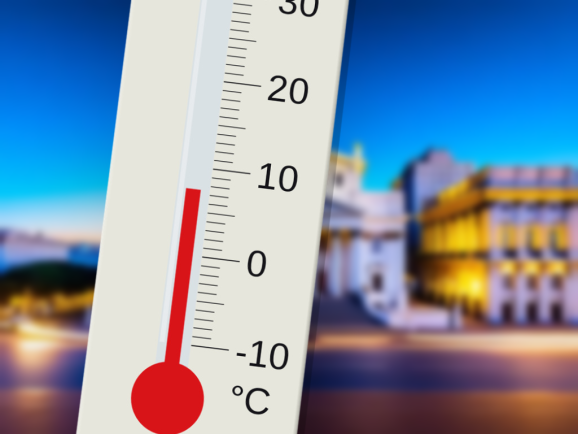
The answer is 7.5 °C
